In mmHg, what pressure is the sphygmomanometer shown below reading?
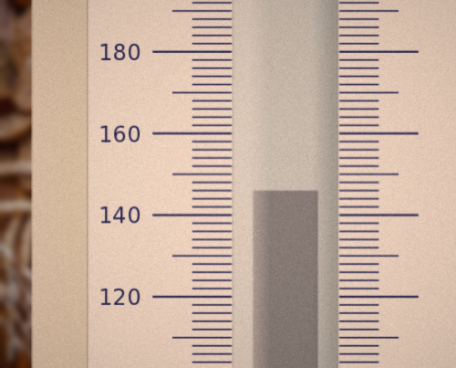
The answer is 146 mmHg
